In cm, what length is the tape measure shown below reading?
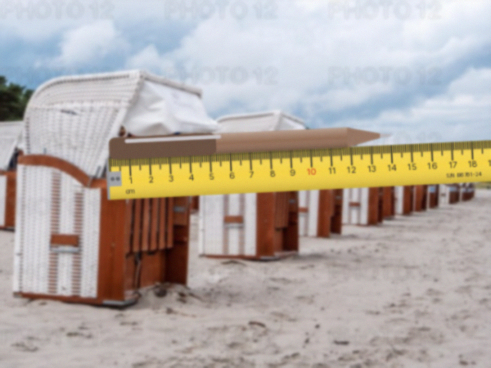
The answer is 14 cm
